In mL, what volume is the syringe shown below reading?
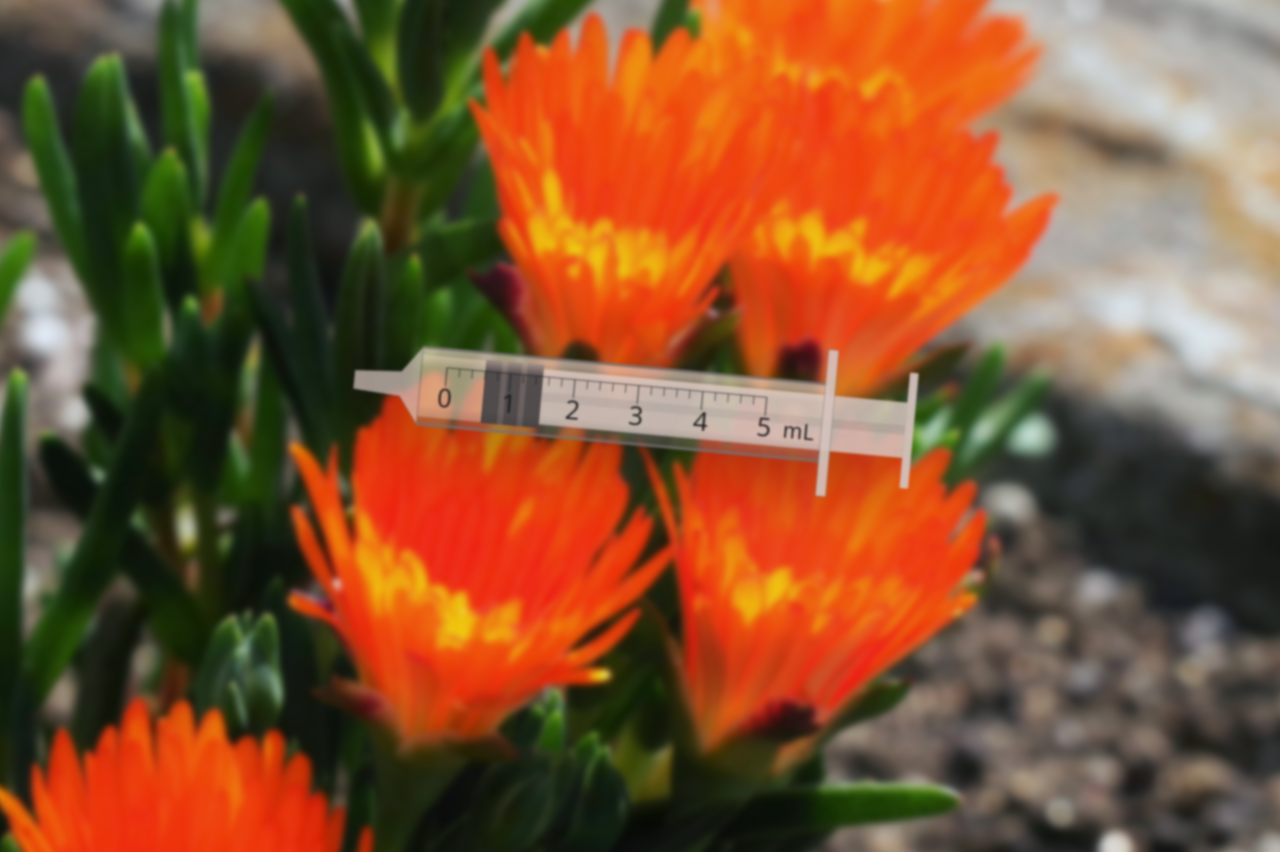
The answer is 0.6 mL
